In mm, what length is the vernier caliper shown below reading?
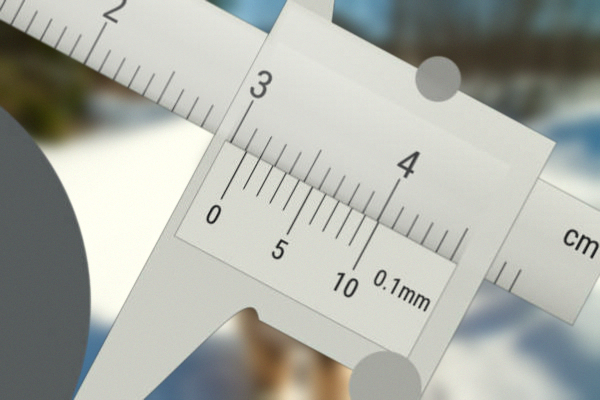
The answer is 31.1 mm
